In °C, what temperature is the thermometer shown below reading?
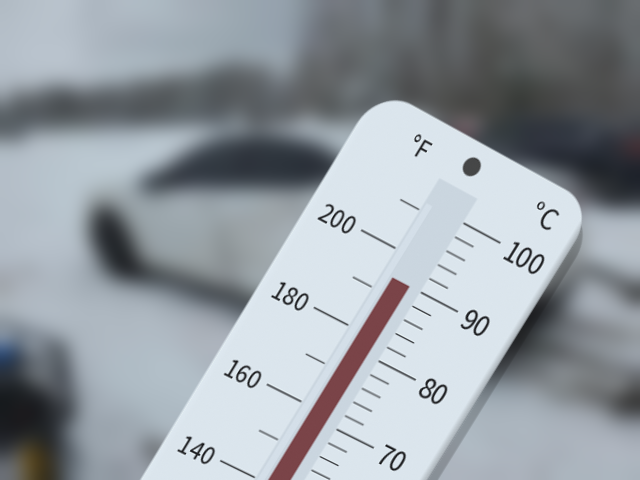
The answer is 90 °C
